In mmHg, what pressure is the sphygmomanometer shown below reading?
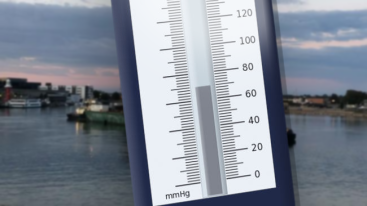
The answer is 70 mmHg
